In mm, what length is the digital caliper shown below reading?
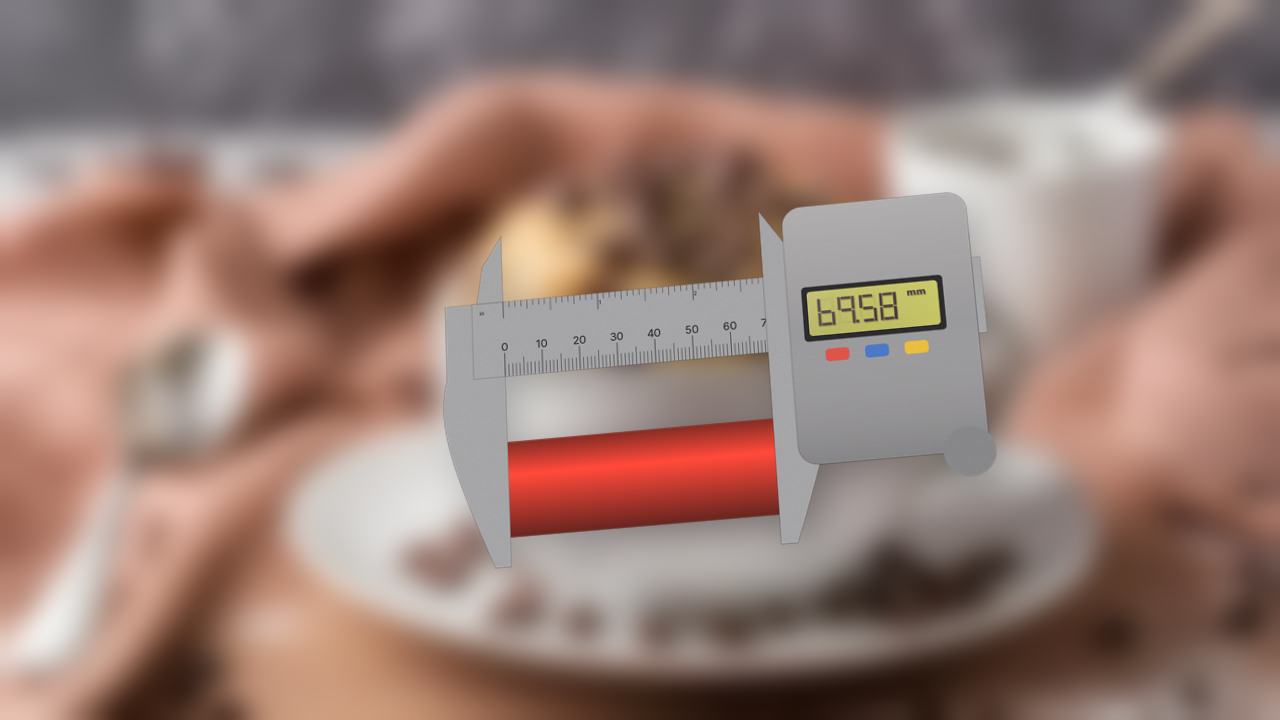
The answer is 69.58 mm
